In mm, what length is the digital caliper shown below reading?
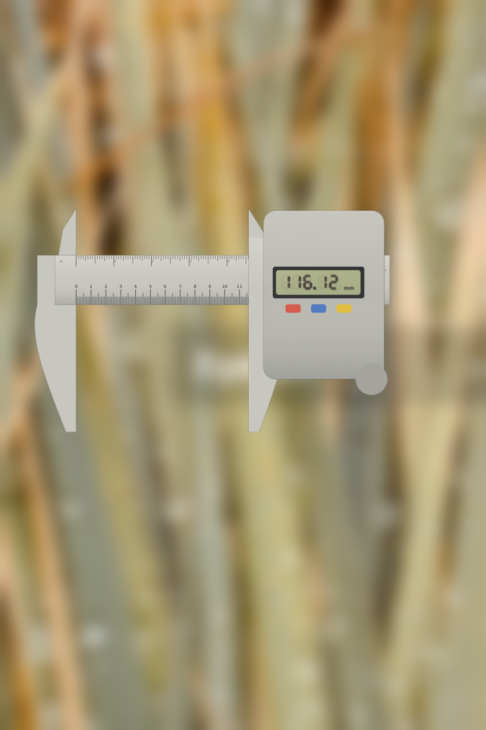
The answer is 116.12 mm
